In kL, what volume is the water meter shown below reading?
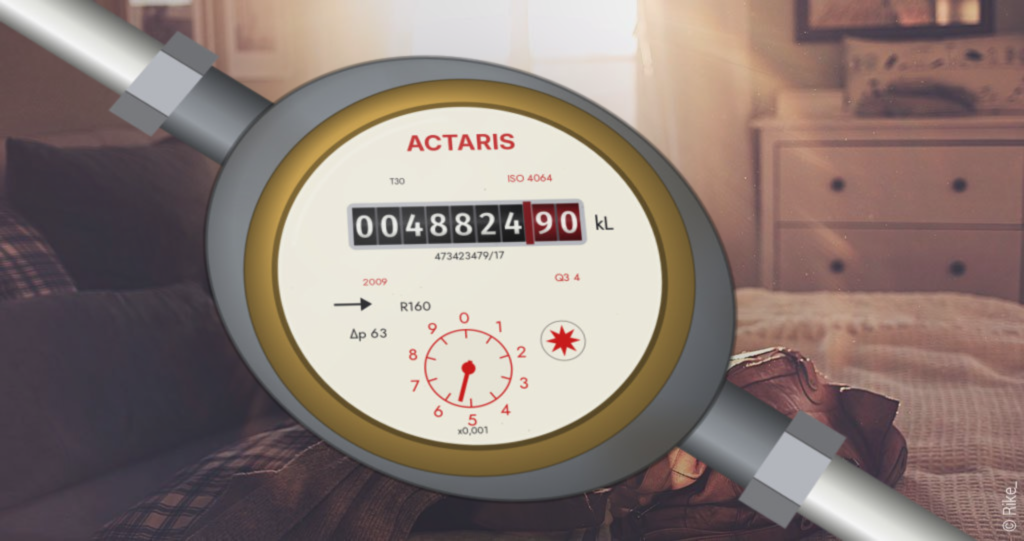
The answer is 48824.905 kL
